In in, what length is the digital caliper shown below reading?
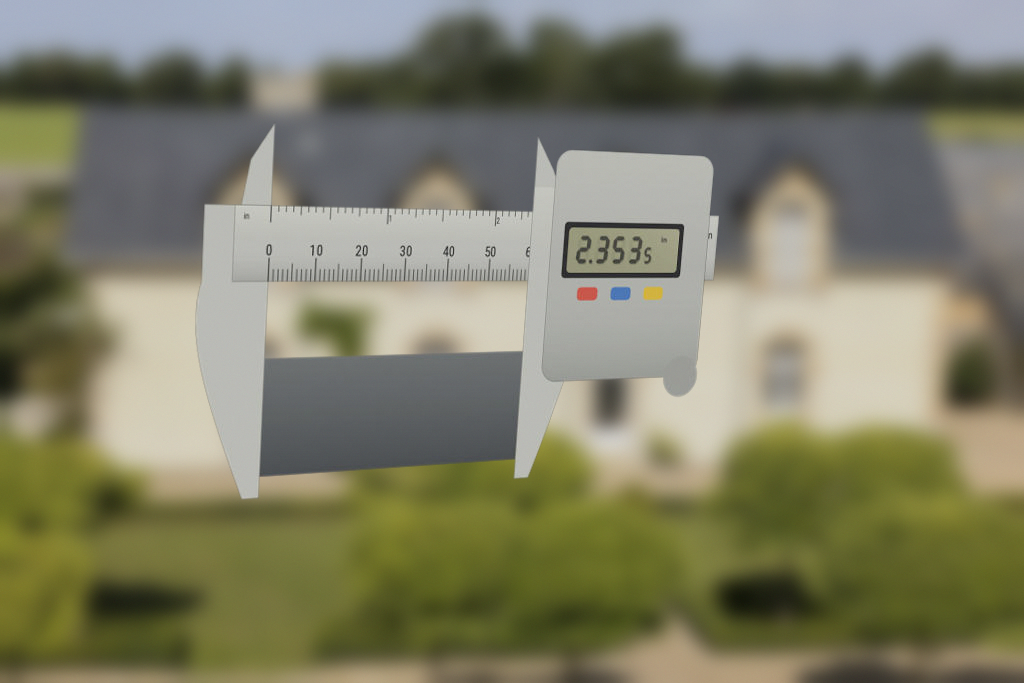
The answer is 2.3535 in
